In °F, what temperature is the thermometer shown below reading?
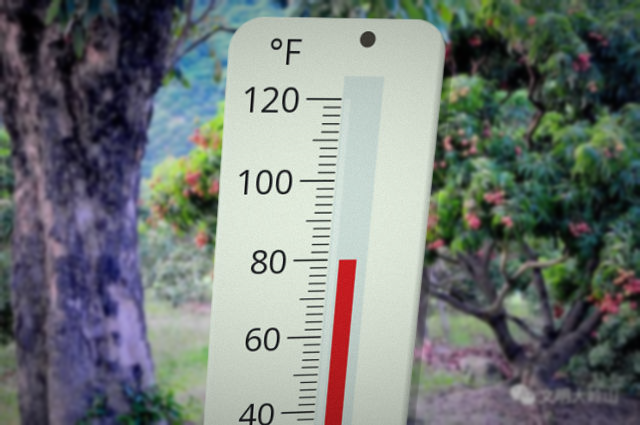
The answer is 80 °F
